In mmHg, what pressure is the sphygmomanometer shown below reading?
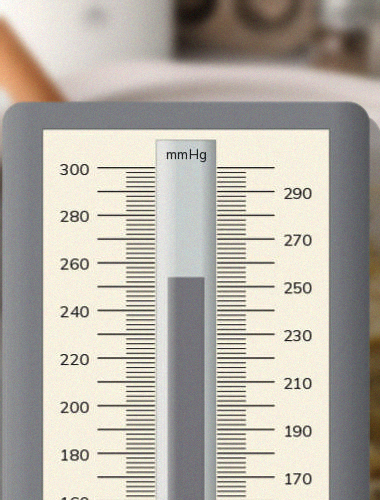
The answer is 254 mmHg
